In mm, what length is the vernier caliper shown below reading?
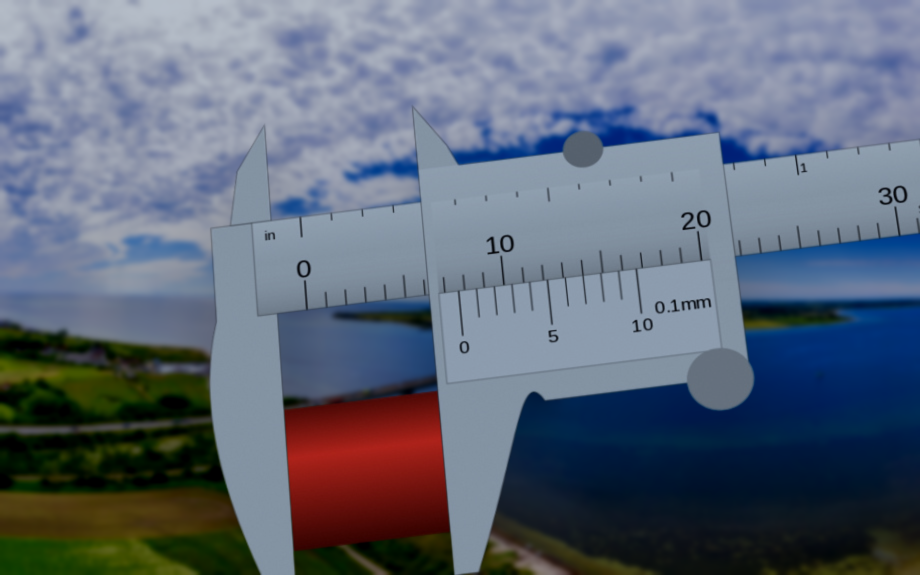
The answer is 7.7 mm
